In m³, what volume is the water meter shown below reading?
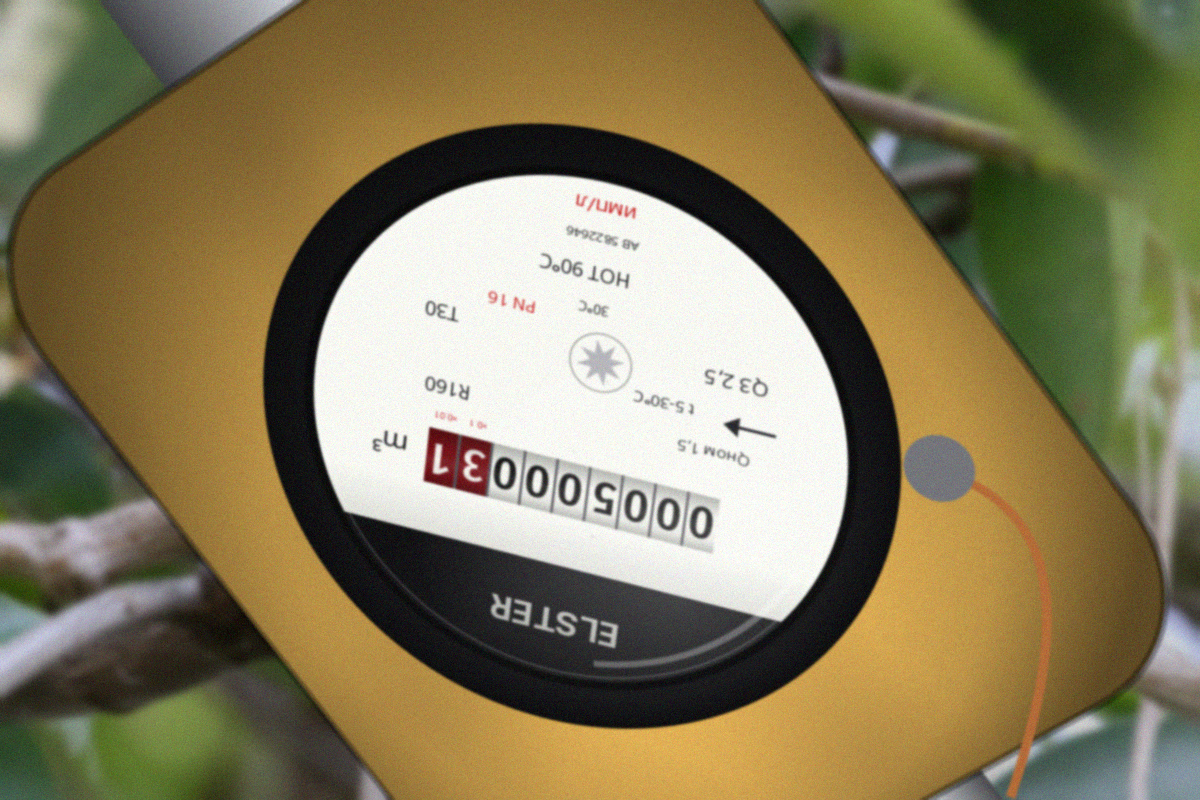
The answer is 5000.31 m³
